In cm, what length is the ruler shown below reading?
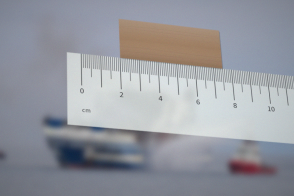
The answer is 5.5 cm
